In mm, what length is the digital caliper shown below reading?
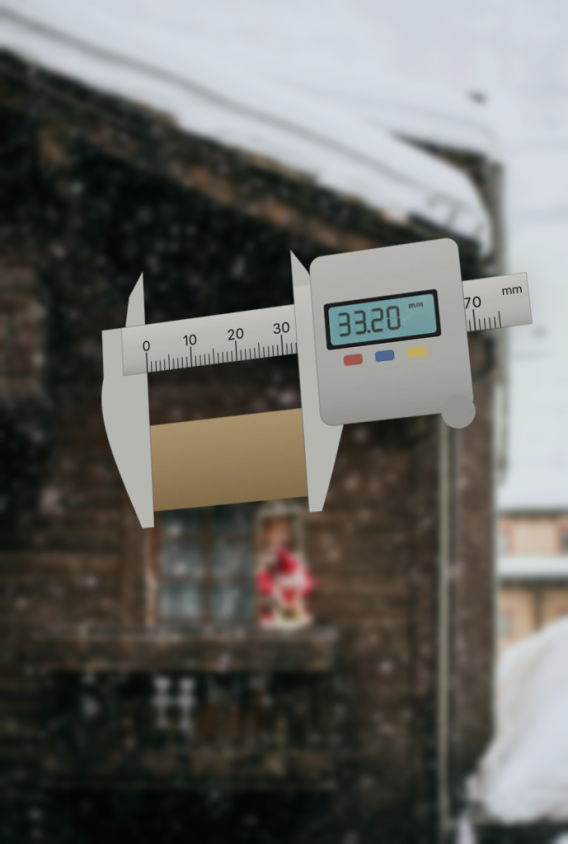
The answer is 33.20 mm
